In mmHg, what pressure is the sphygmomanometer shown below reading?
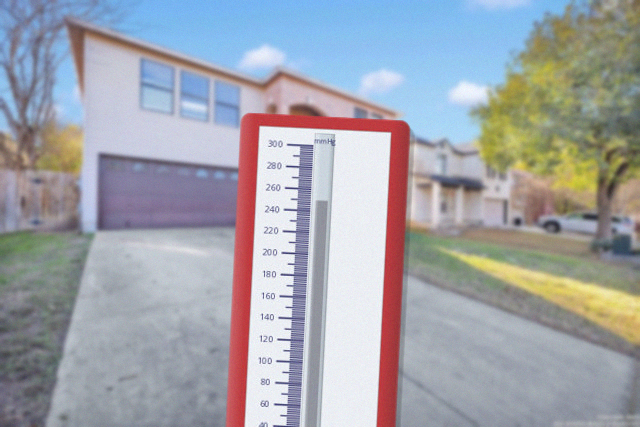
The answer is 250 mmHg
